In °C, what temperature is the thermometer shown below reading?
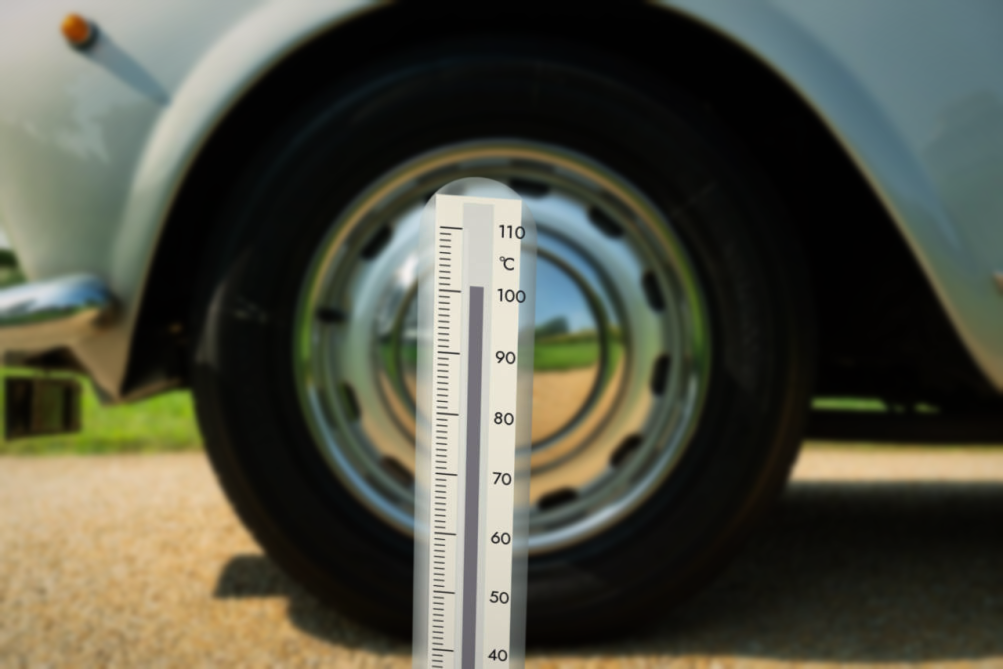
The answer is 101 °C
